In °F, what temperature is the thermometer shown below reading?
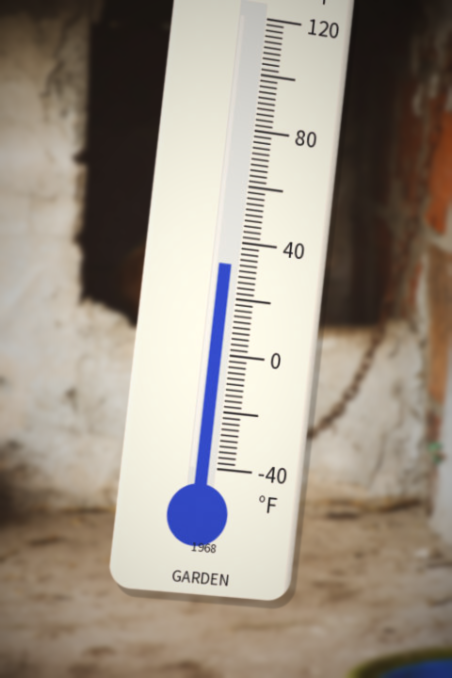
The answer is 32 °F
